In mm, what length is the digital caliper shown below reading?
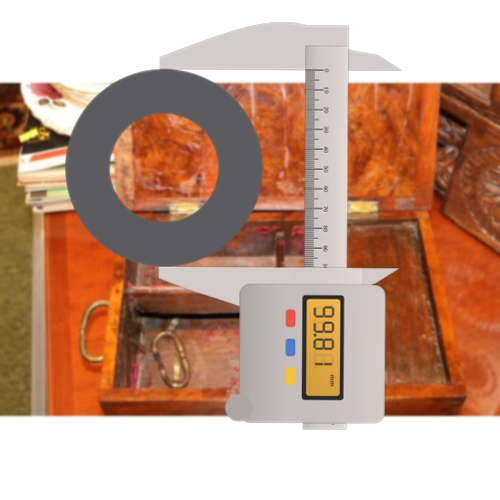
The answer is 99.81 mm
